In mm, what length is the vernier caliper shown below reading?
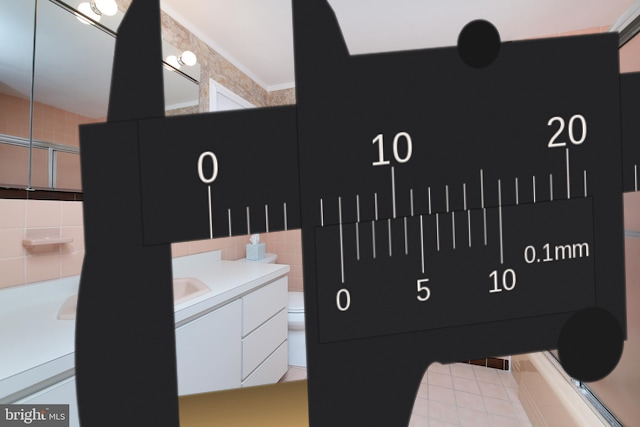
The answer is 7.0 mm
